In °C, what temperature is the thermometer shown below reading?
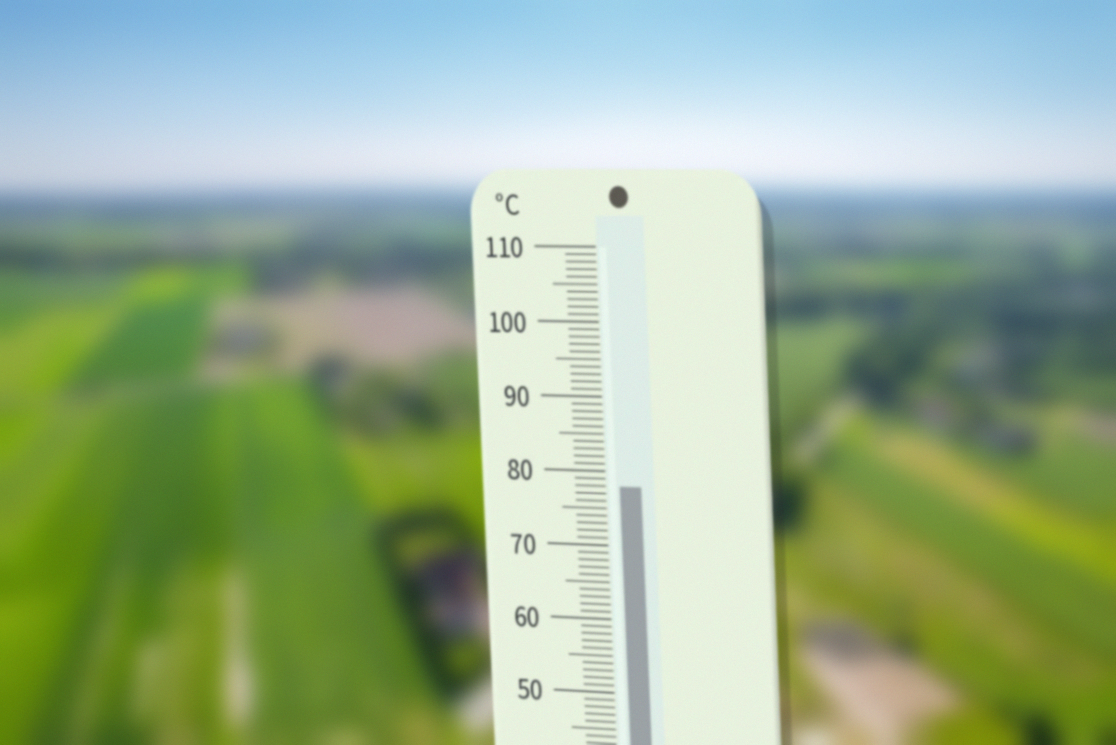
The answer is 78 °C
